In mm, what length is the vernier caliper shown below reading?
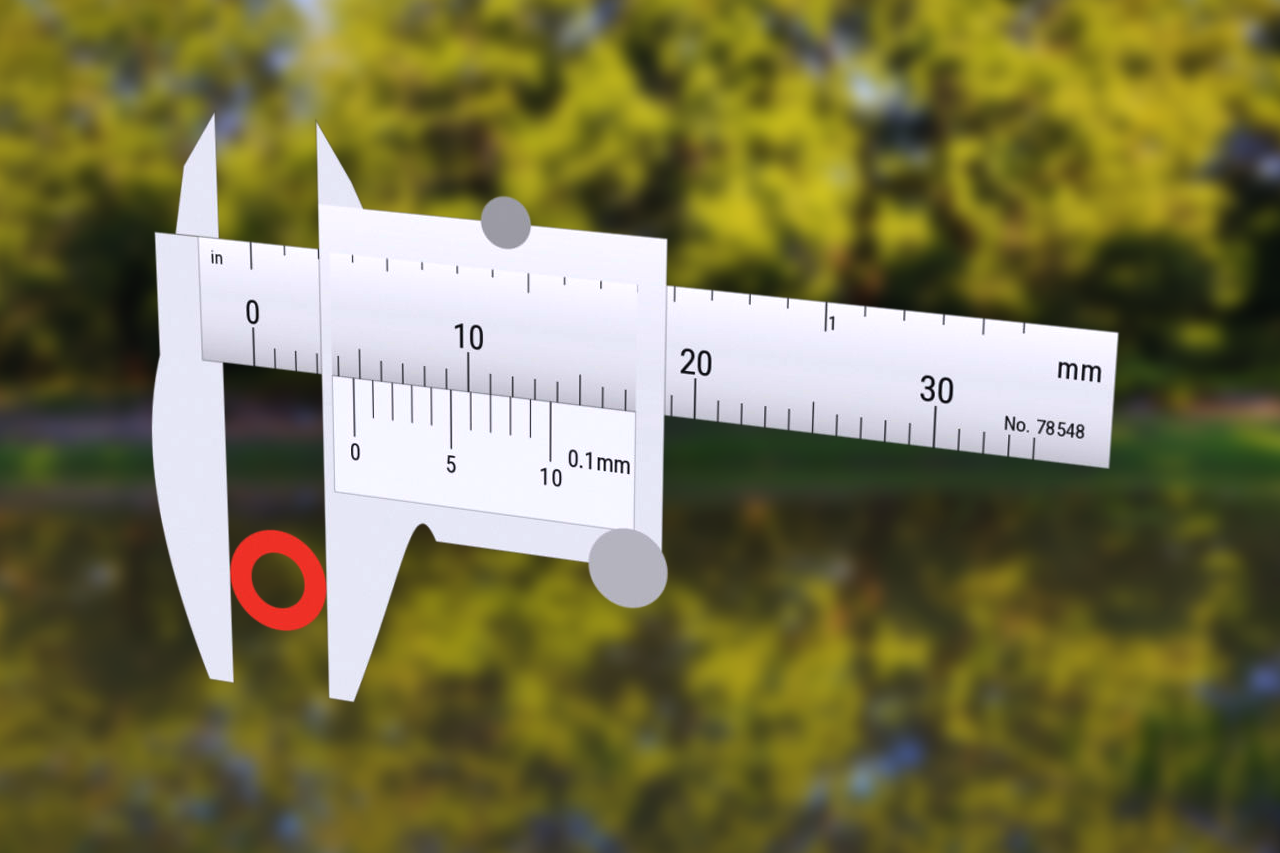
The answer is 4.7 mm
